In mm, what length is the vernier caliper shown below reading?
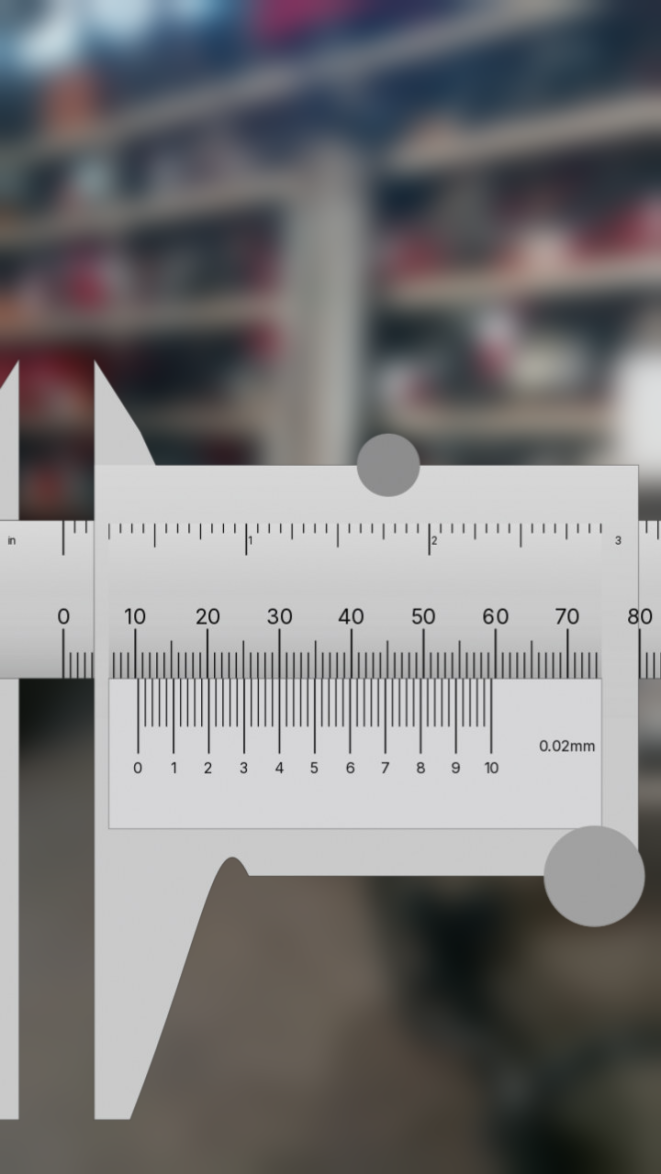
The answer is 10.4 mm
